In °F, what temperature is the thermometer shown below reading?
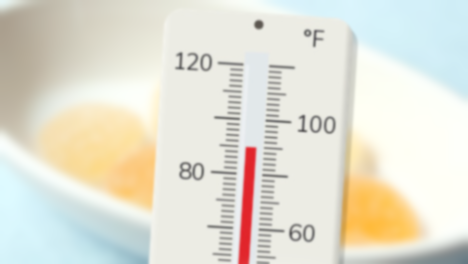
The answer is 90 °F
